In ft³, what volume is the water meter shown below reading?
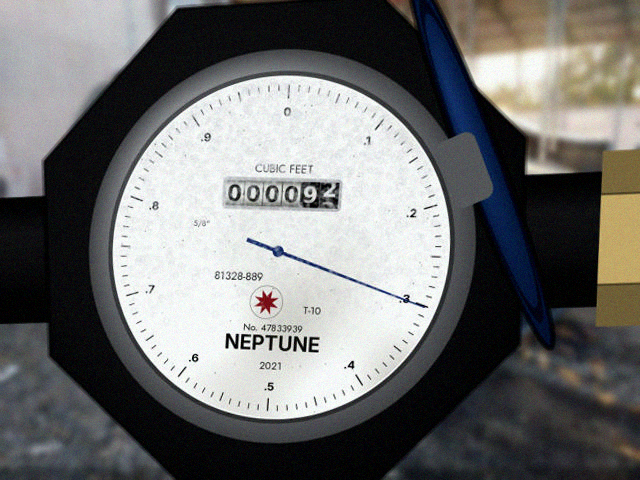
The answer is 92.30 ft³
